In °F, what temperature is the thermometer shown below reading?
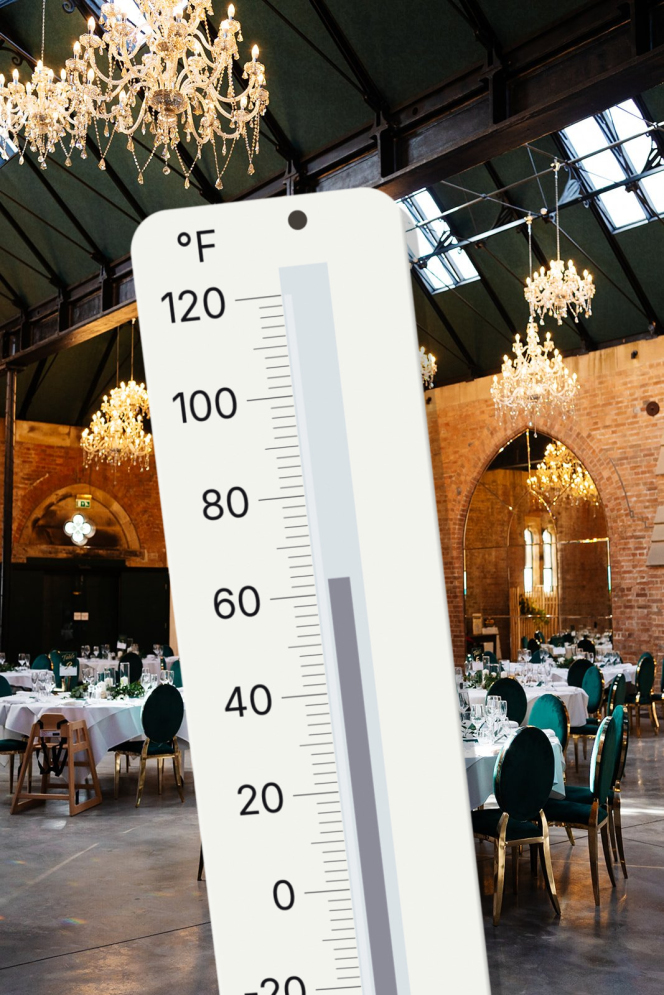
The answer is 63 °F
